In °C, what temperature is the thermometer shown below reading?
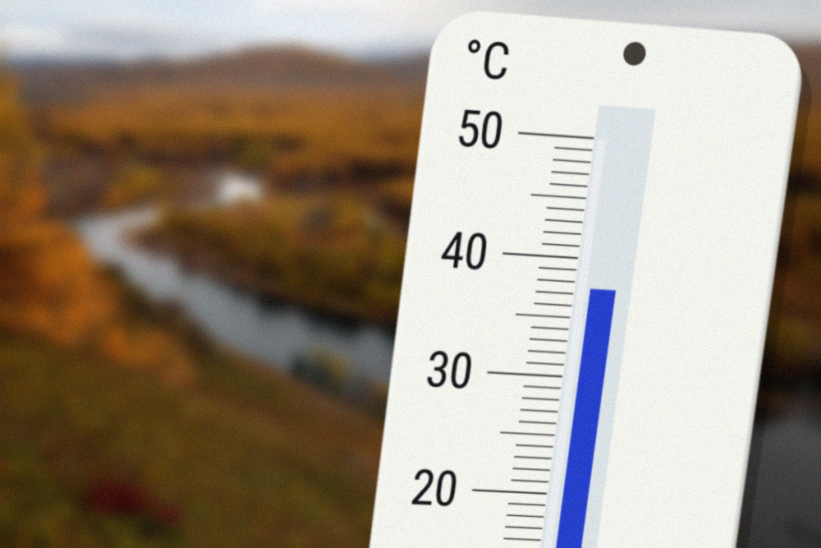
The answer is 37.5 °C
